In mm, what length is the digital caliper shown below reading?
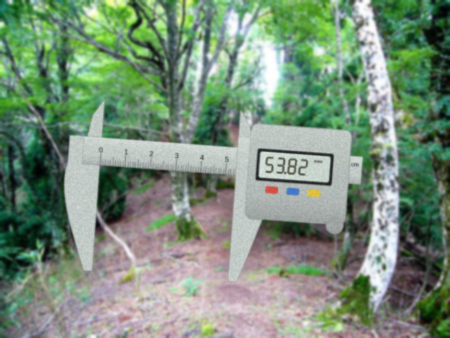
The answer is 53.82 mm
